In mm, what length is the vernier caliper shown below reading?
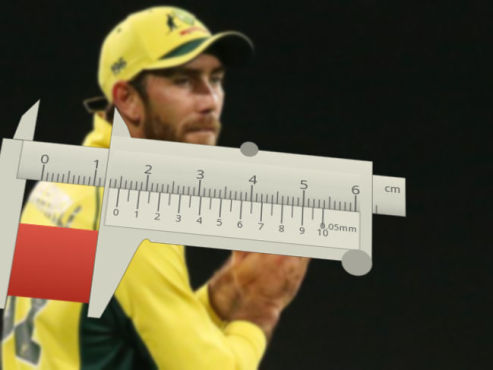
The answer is 14.8 mm
